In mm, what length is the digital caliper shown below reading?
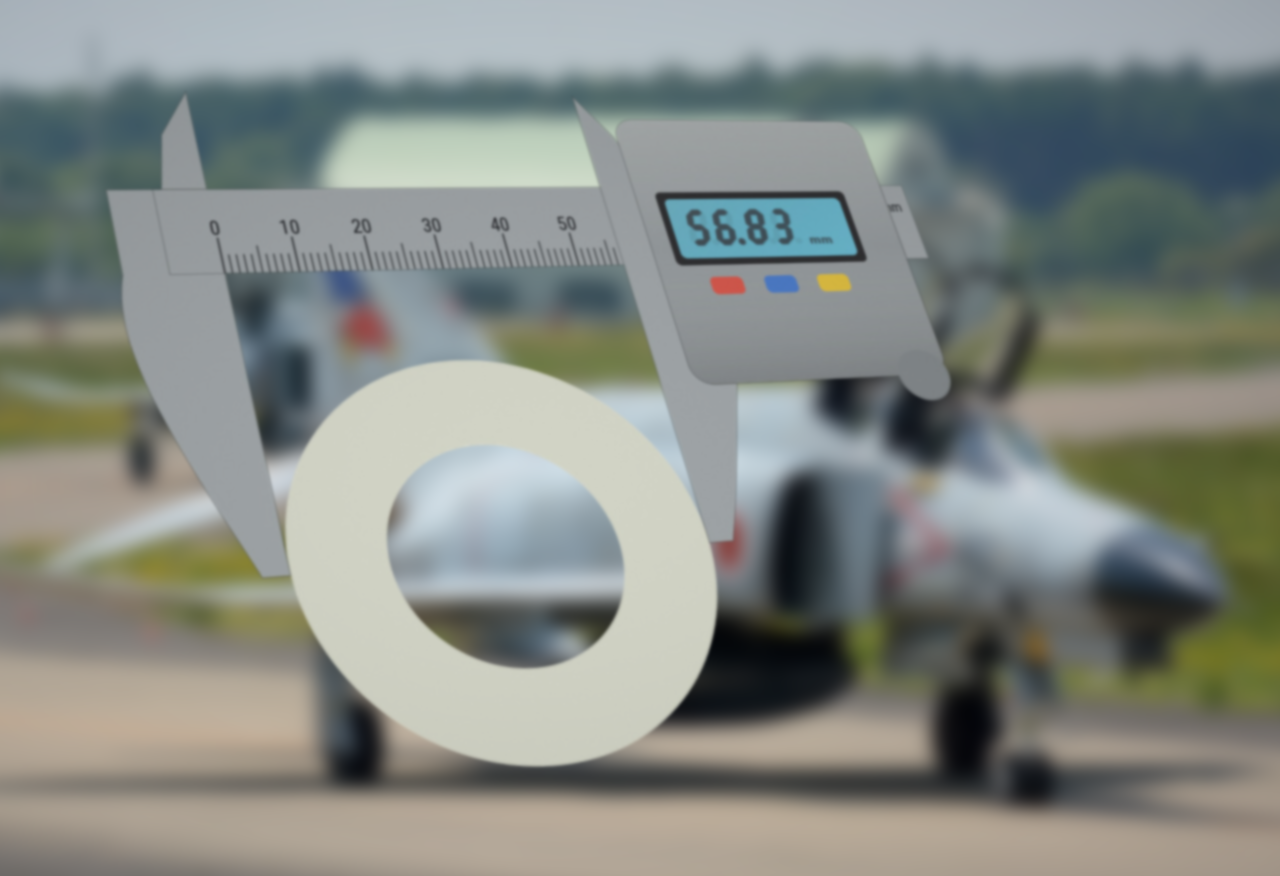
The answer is 56.83 mm
